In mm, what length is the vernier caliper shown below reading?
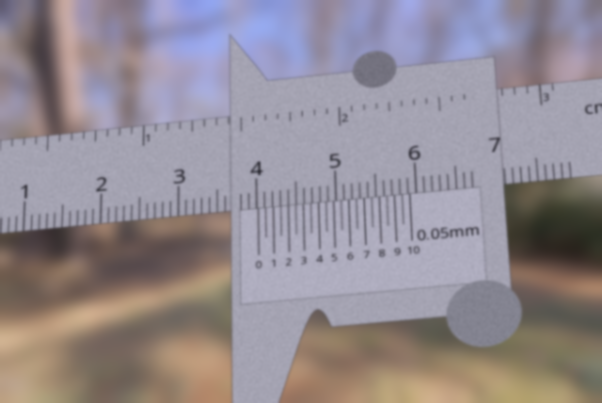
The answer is 40.2 mm
